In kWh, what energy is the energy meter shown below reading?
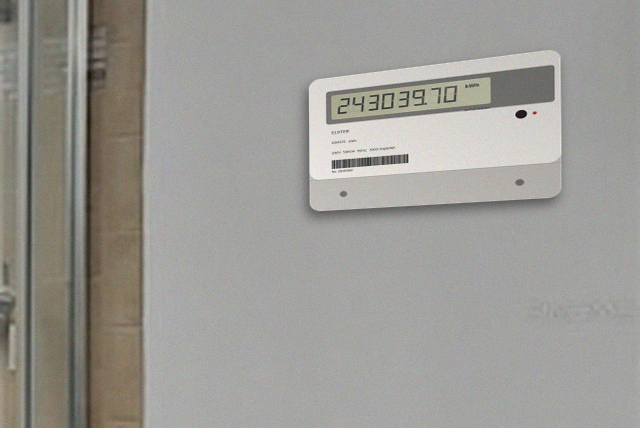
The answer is 243039.70 kWh
